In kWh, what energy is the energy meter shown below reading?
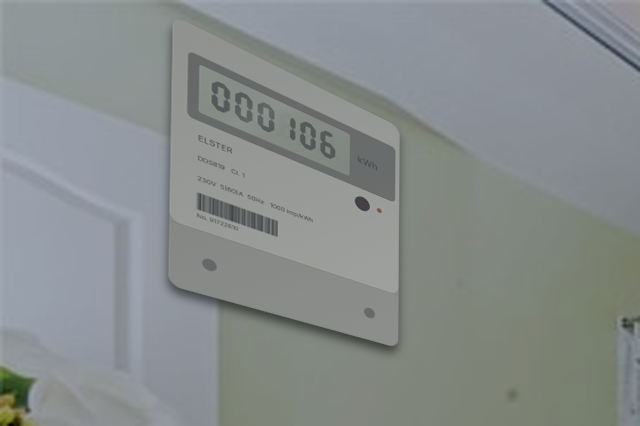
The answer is 106 kWh
